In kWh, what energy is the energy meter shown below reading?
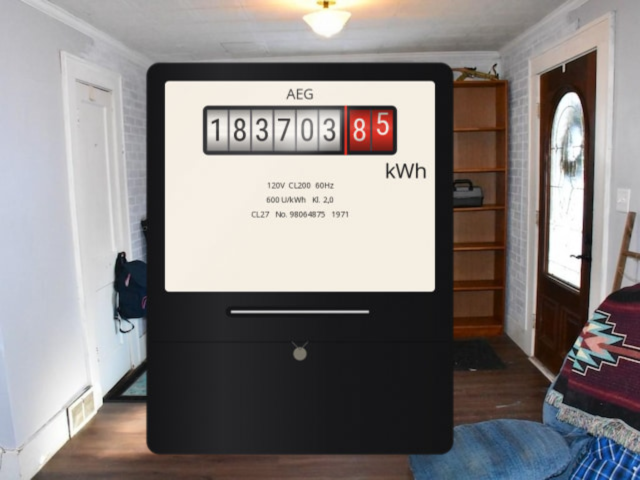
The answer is 183703.85 kWh
